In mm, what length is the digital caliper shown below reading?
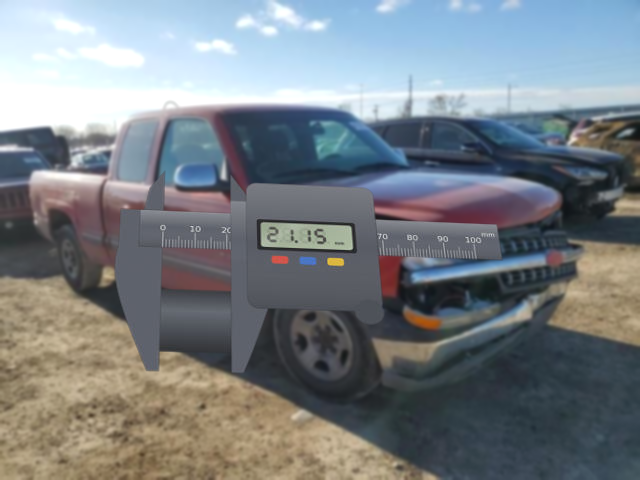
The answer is 21.15 mm
